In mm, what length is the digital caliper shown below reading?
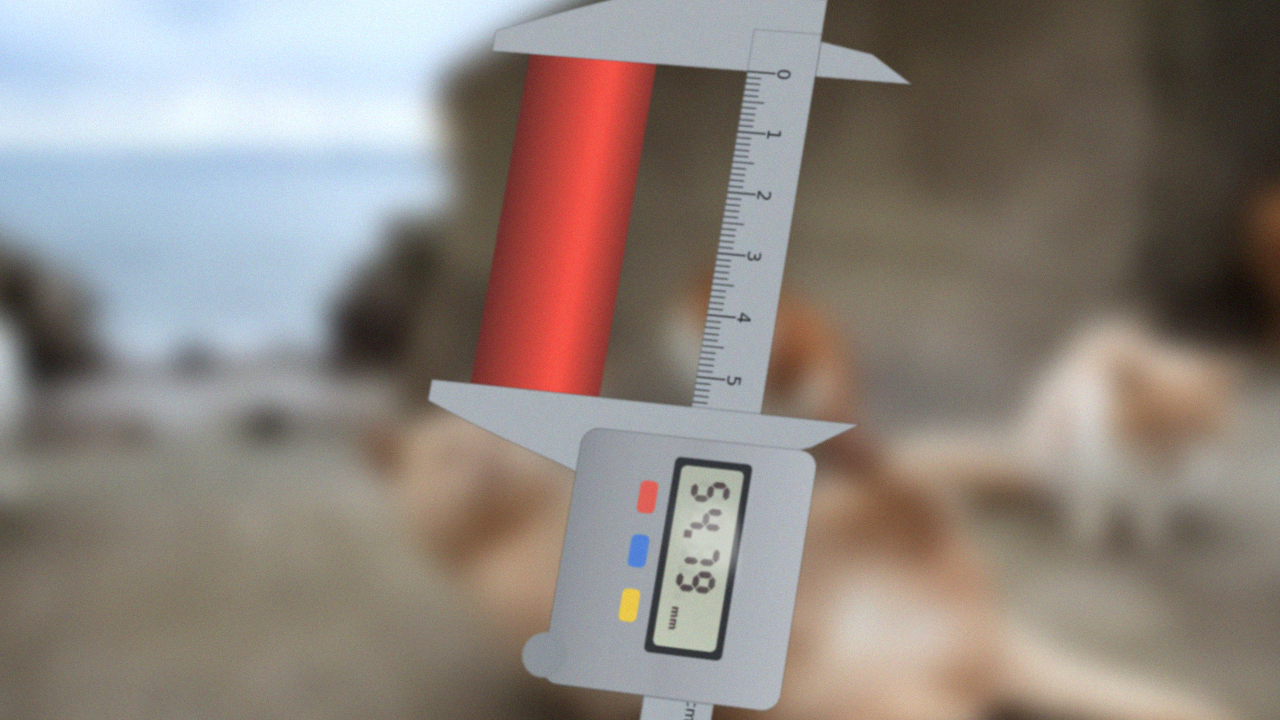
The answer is 54.79 mm
